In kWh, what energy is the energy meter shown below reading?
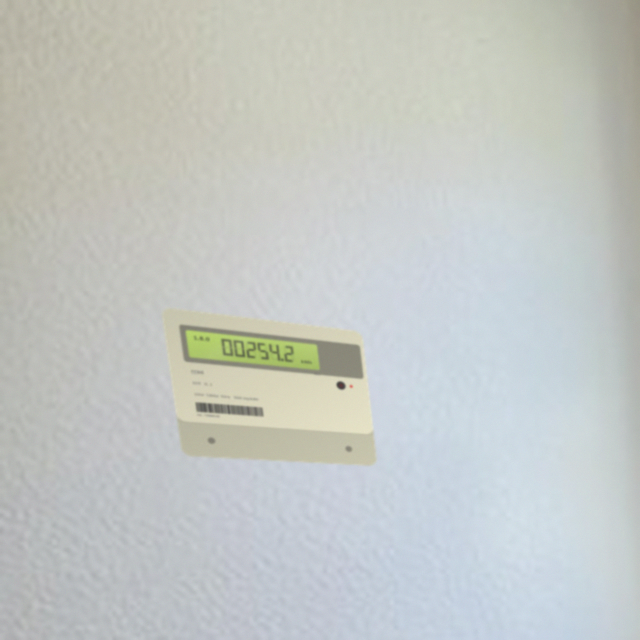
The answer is 254.2 kWh
